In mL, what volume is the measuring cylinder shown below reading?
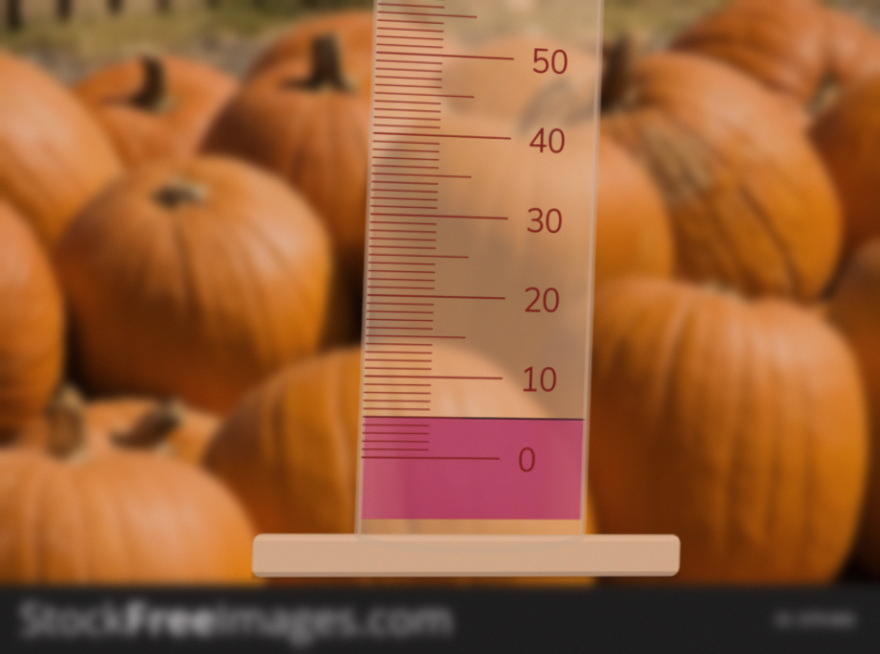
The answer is 5 mL
